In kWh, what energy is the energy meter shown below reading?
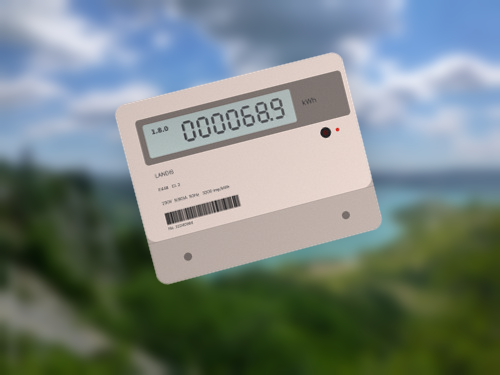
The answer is 68.9 kWh
